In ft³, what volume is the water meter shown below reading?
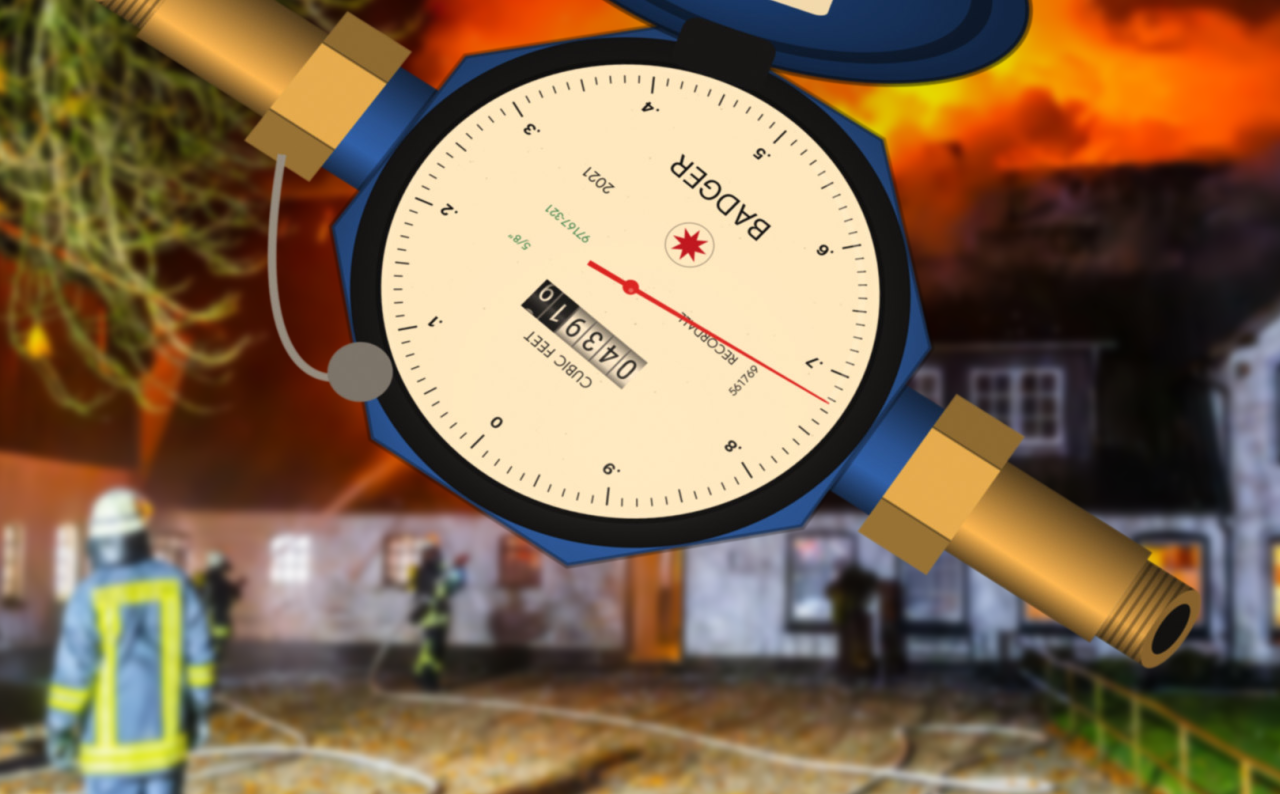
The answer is 43918.72 ft³
